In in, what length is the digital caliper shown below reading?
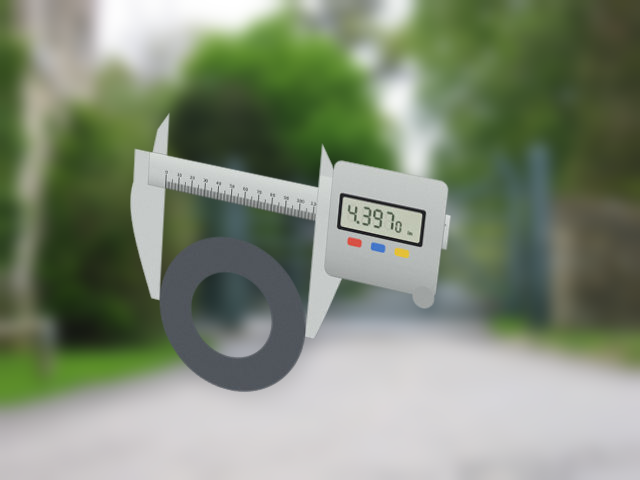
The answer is 4.3970 in
